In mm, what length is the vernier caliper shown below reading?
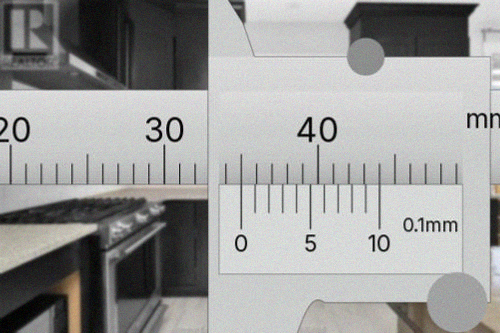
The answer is 35.0 mm
